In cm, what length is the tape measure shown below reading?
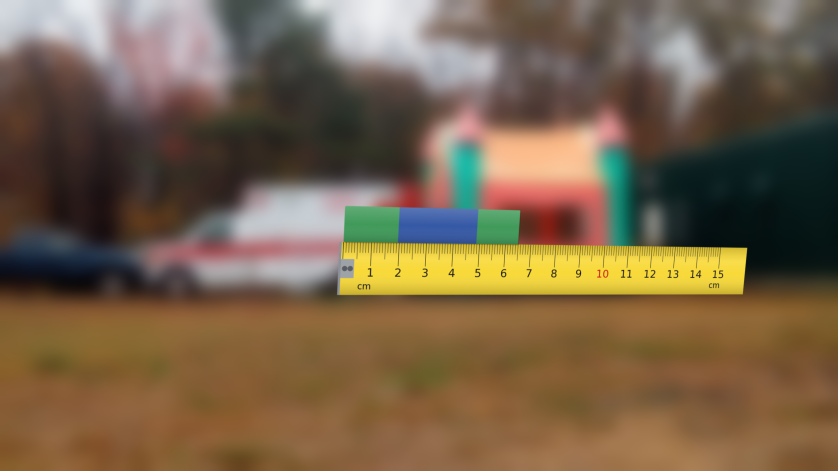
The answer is 6.5 cm
